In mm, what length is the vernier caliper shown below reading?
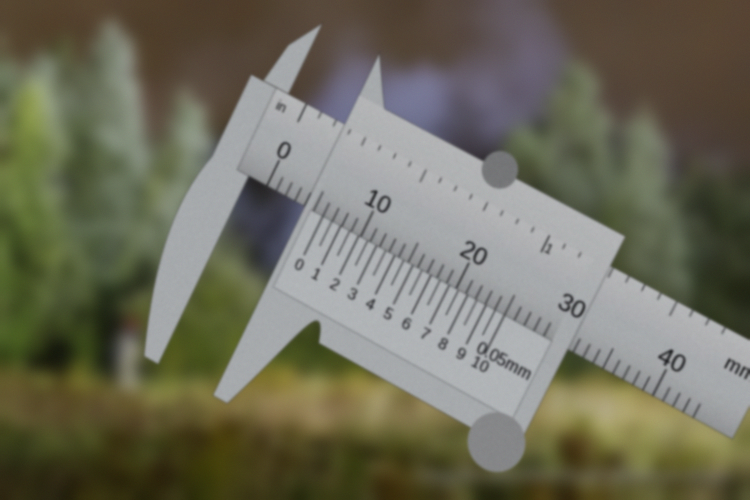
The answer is 6.0 mm
